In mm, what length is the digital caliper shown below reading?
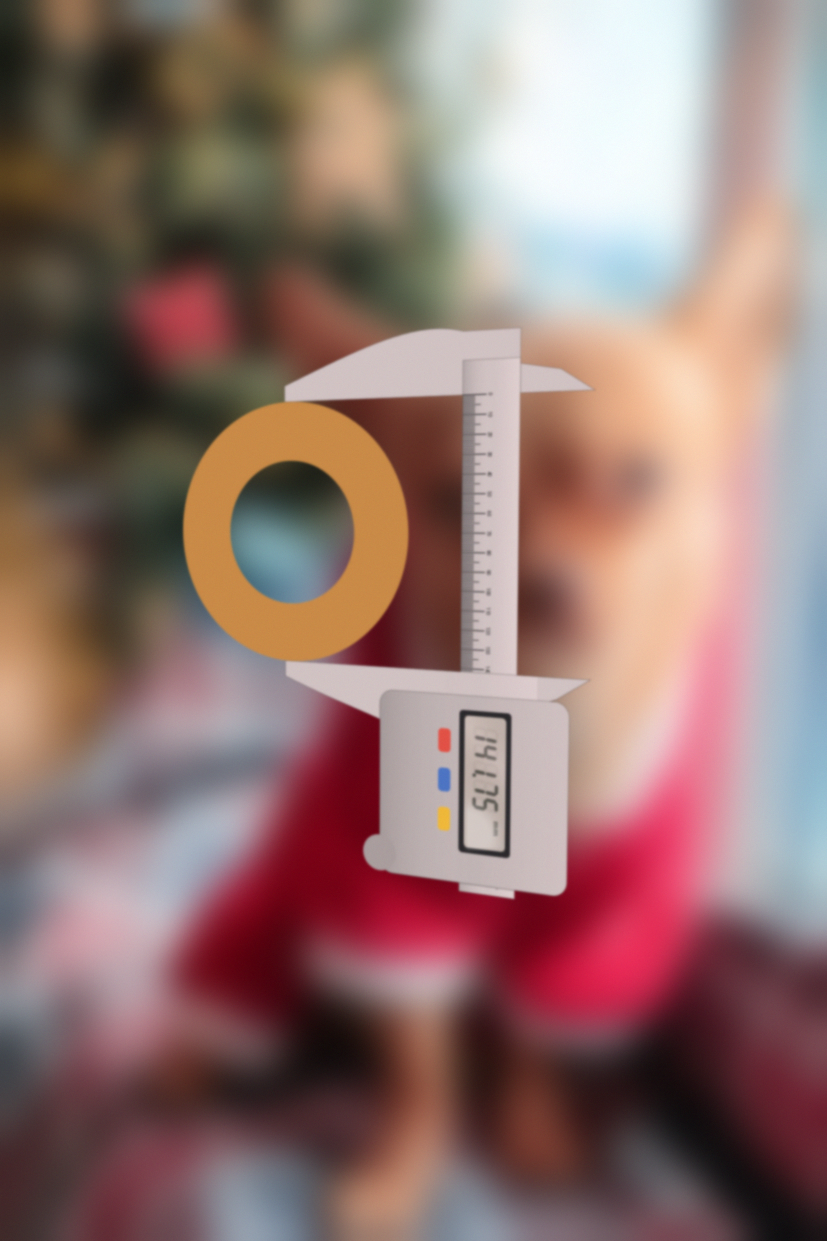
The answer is 141.75 mm
